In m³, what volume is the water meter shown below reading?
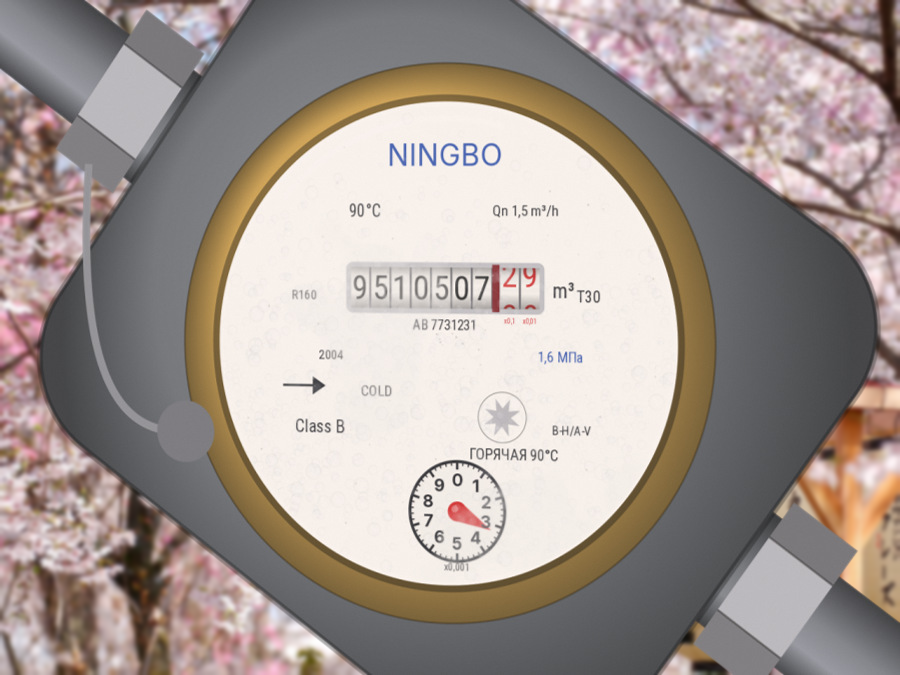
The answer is 9510507.293 m³
